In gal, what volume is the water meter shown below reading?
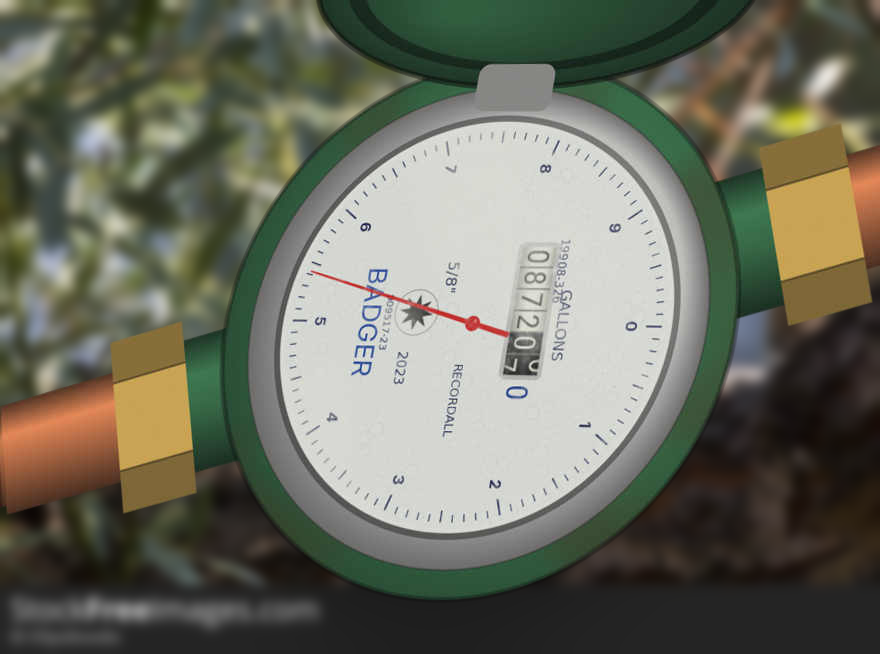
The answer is 872065.4 gal
